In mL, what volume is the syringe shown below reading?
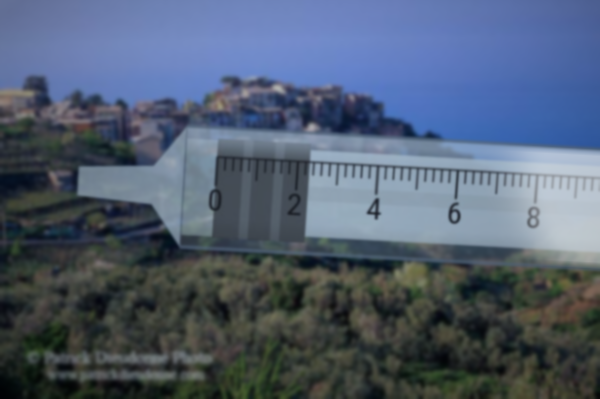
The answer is 0 mL
